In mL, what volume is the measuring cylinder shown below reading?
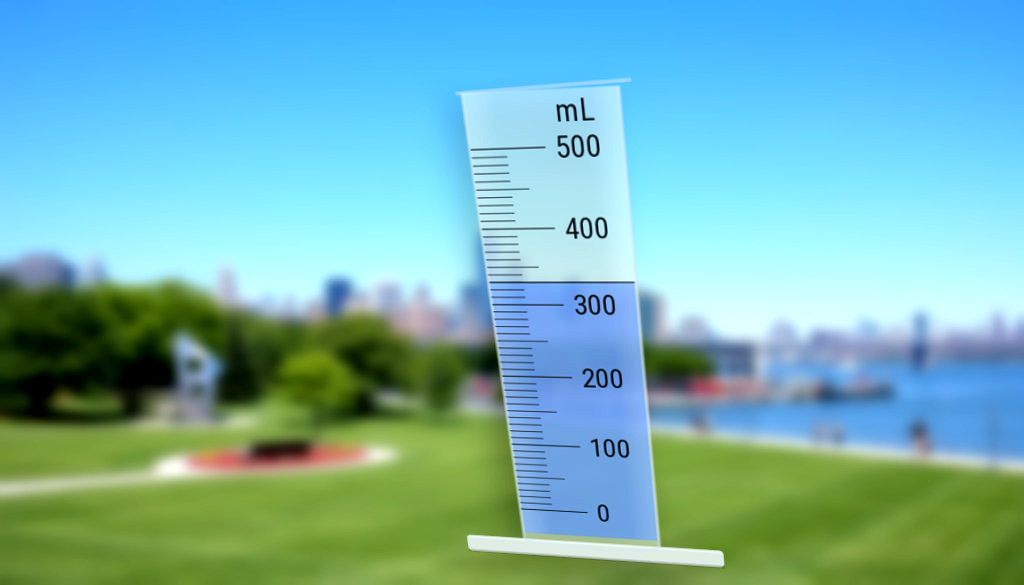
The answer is 330 mL
